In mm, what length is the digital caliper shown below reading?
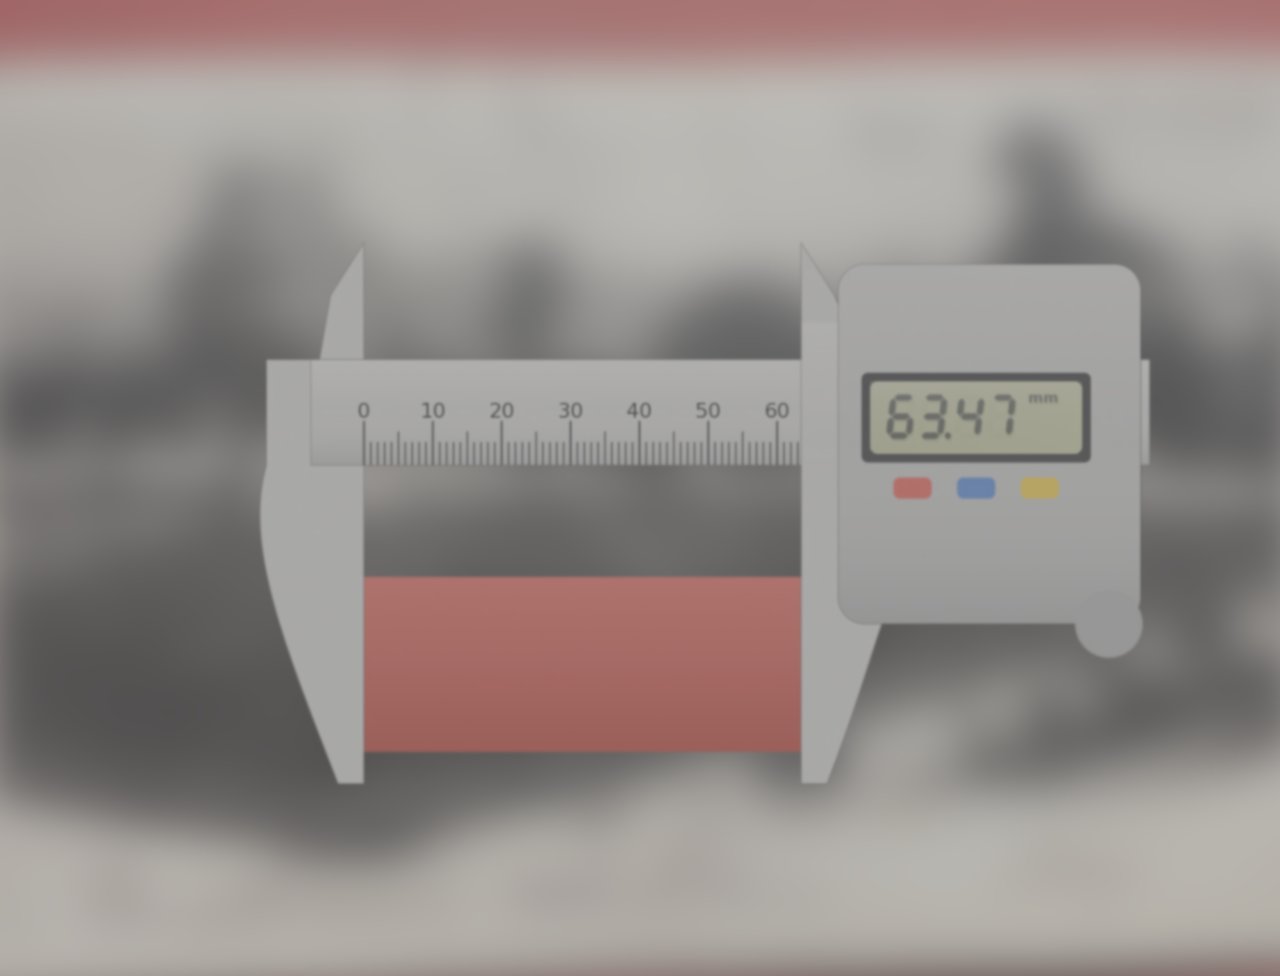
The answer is 63.47 mm
